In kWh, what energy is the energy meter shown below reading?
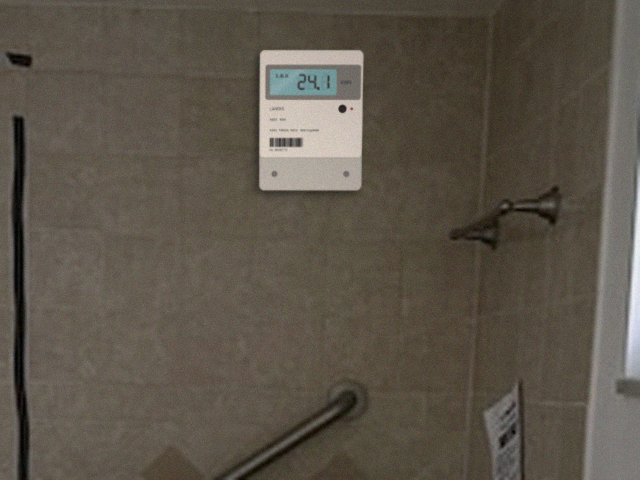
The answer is 24.1 kWh
